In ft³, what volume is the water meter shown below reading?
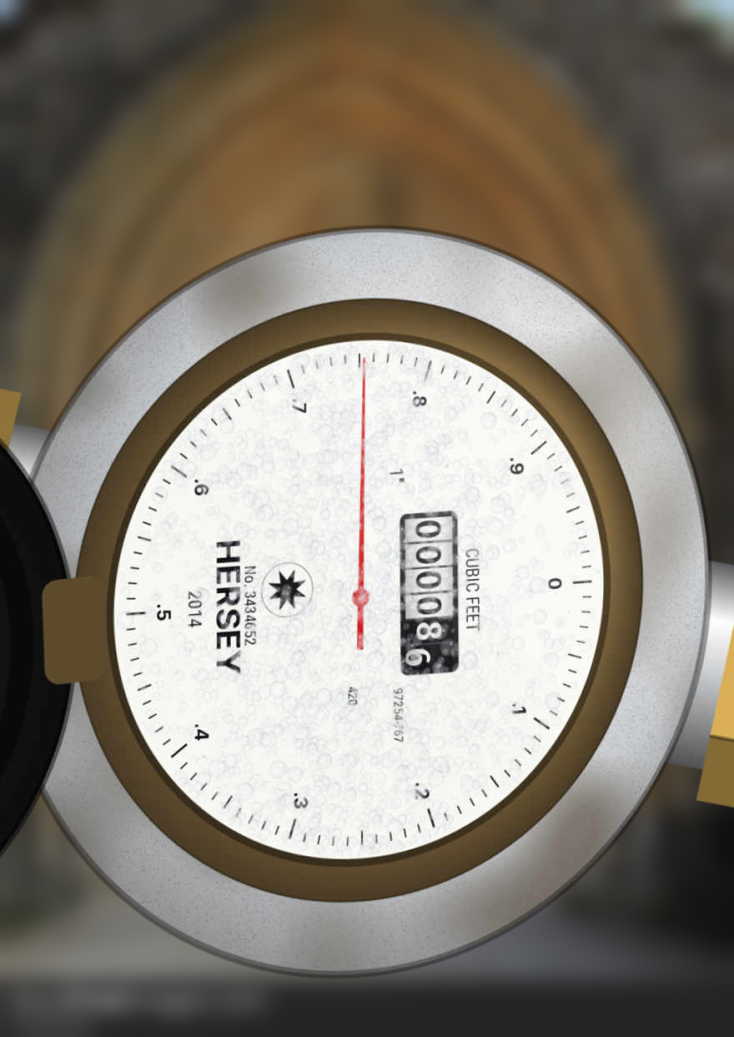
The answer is 85.75 ft³
